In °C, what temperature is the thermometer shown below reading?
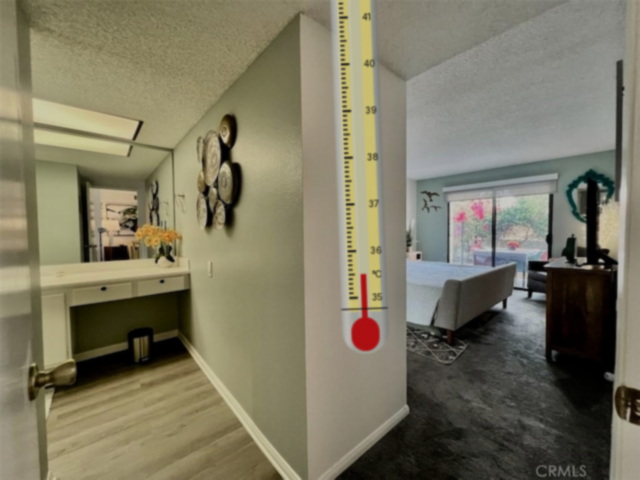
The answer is 35.5 °C
